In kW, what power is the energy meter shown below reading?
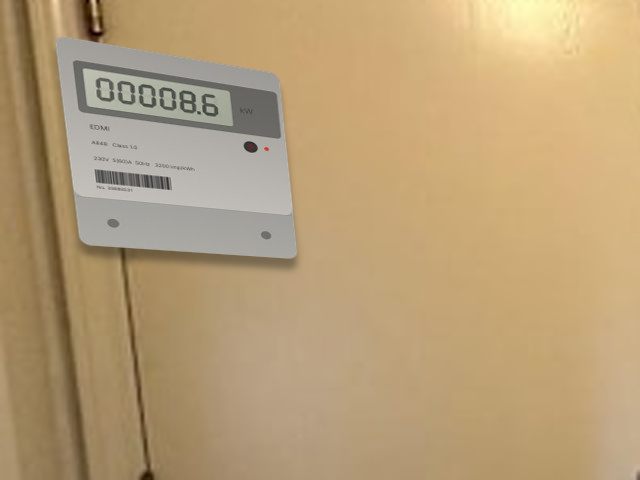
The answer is 8.6 kW
